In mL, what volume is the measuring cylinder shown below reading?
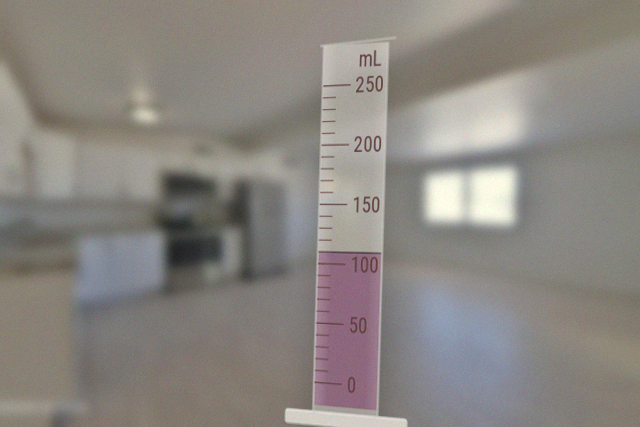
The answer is 110 mL
